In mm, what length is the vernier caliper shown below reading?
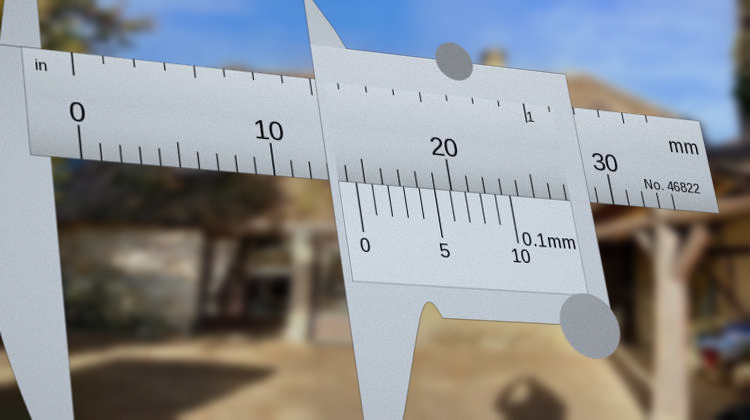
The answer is 14.5 mm
